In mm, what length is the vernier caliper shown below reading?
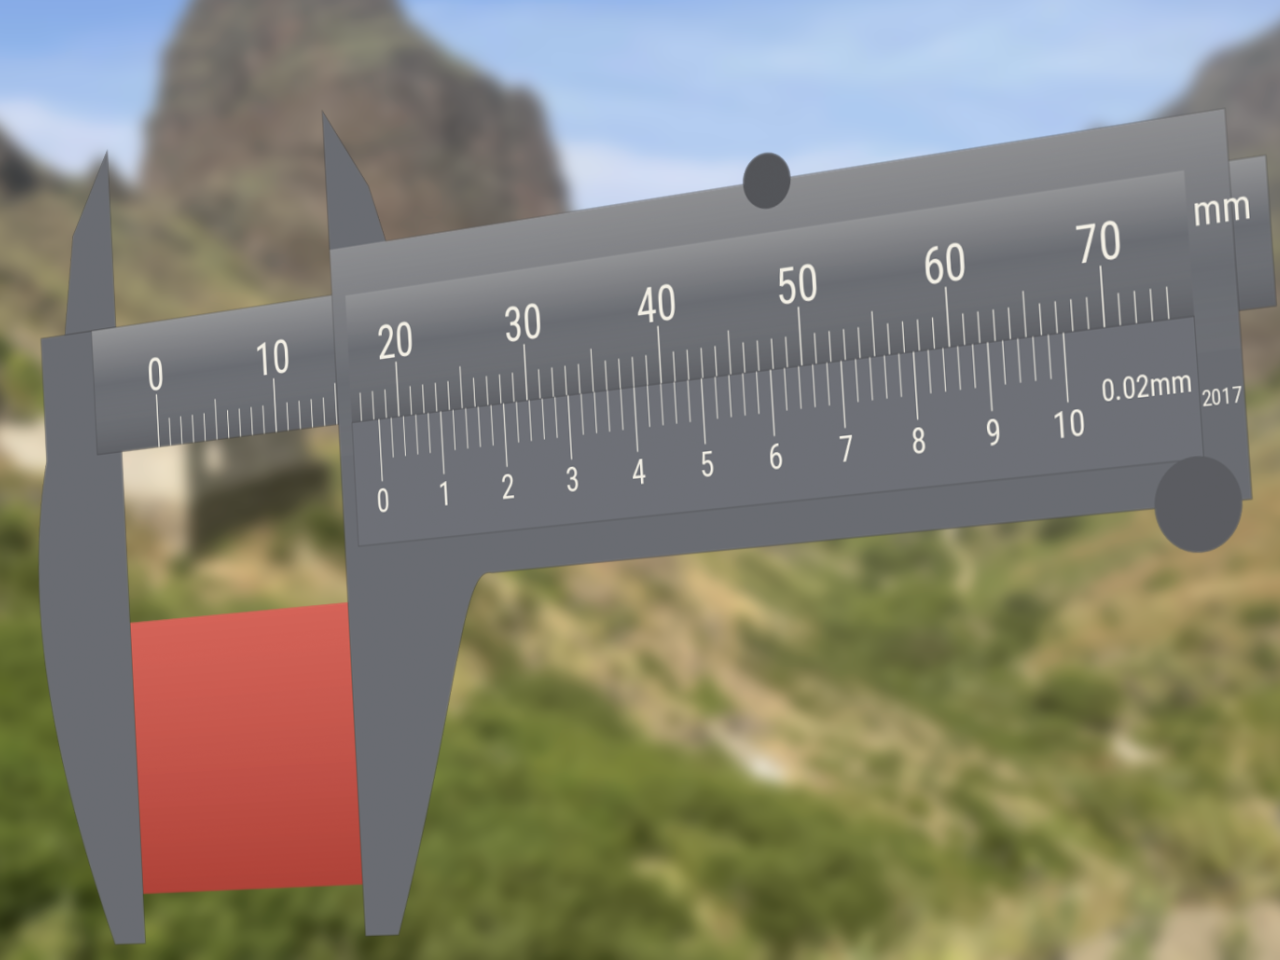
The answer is 18.4 mm
